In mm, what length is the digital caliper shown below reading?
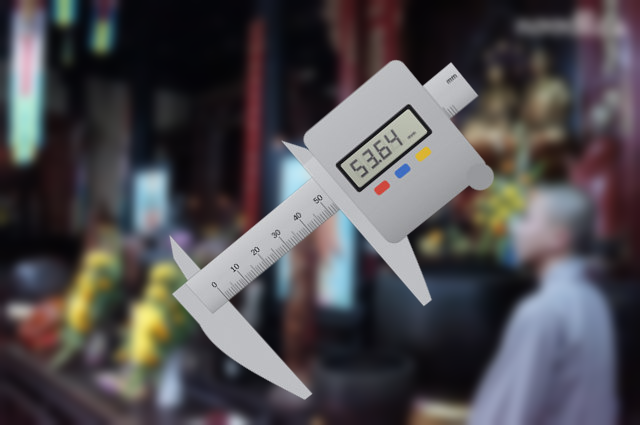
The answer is 53.64 mm
